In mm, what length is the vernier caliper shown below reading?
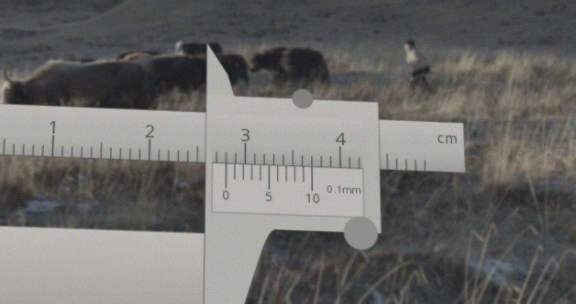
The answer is 28.0 mm
